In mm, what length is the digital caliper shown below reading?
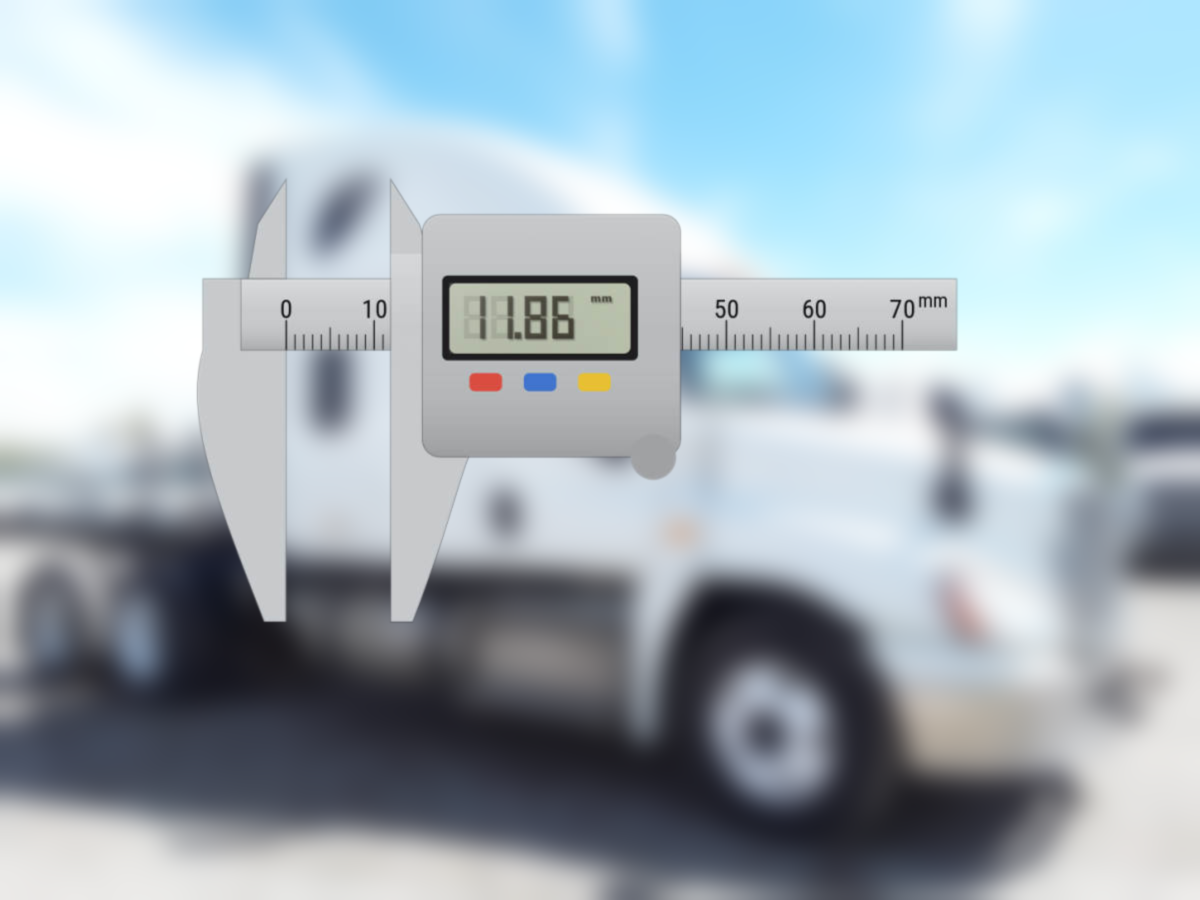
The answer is 11.86 mm
